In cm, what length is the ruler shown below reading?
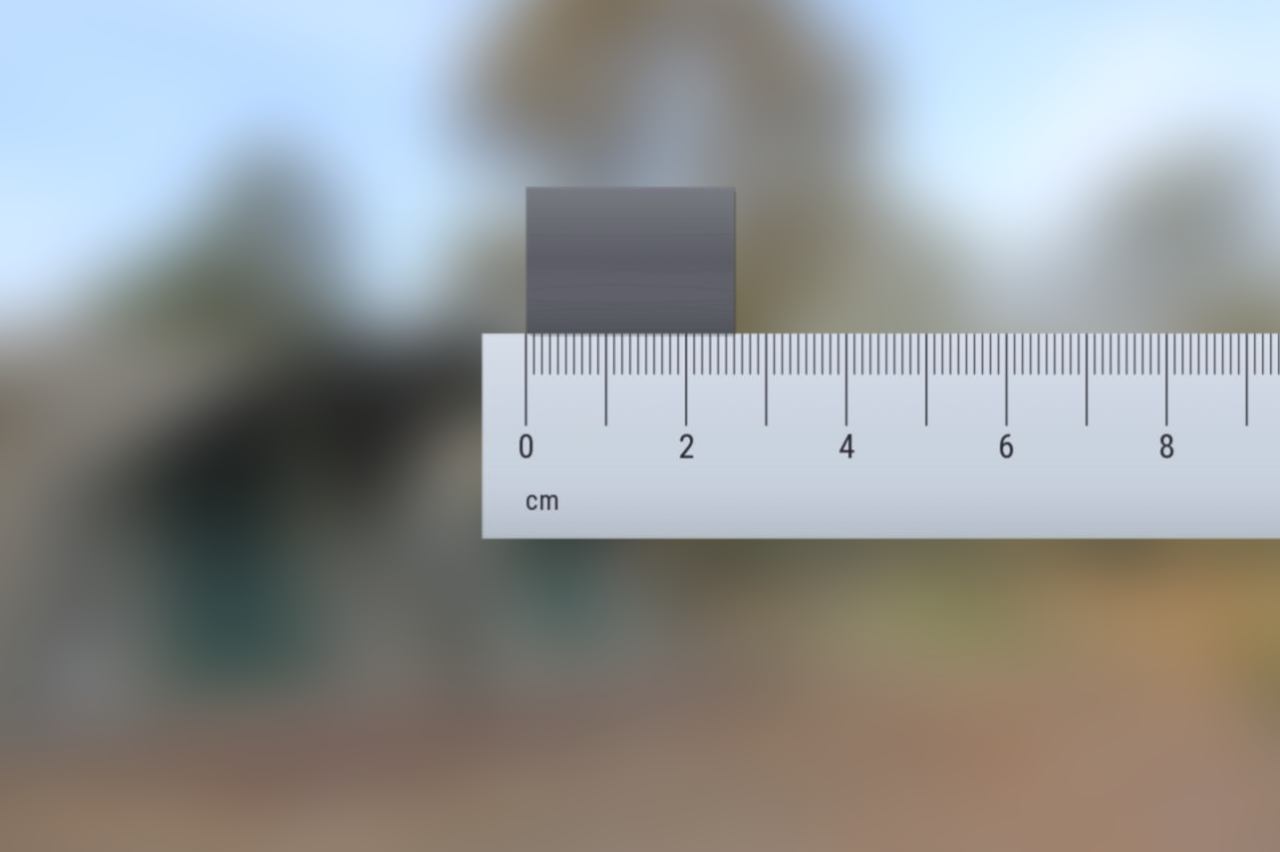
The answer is 2.6 cm
